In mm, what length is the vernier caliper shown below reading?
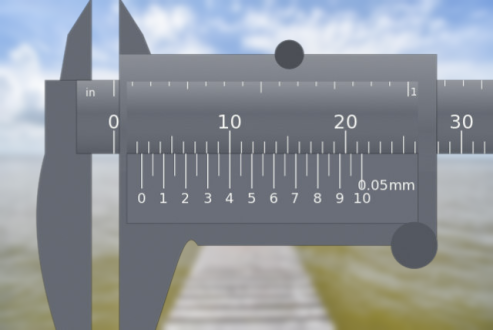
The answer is 2.4 mm
